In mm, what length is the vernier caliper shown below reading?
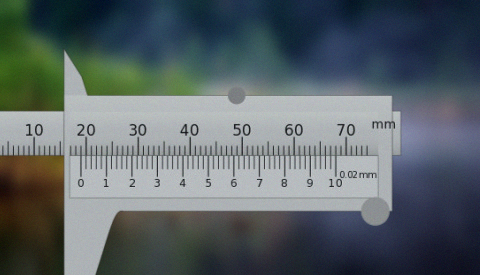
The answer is 19.0 mm
